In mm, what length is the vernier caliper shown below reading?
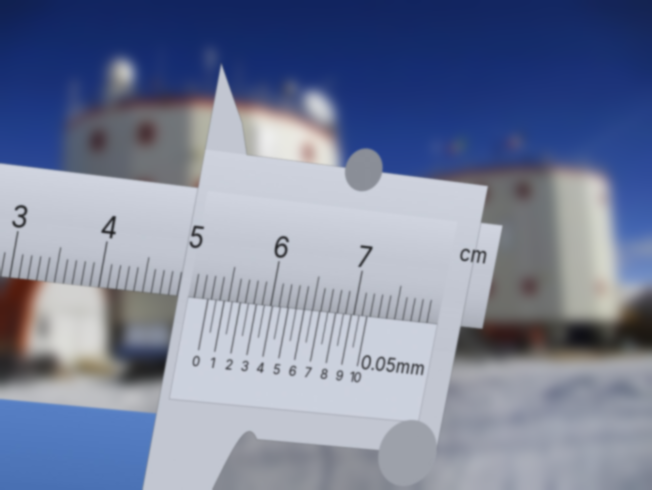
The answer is 52.6 mm
